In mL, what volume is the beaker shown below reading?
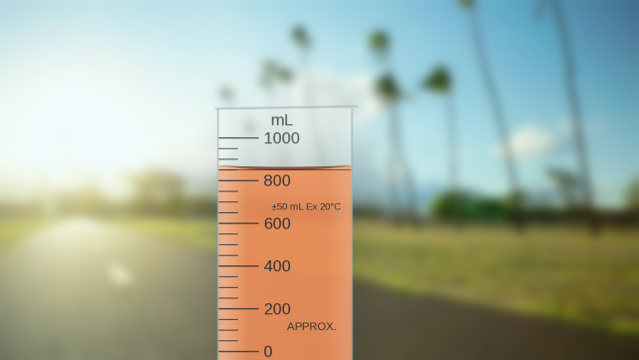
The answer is 850 mL
